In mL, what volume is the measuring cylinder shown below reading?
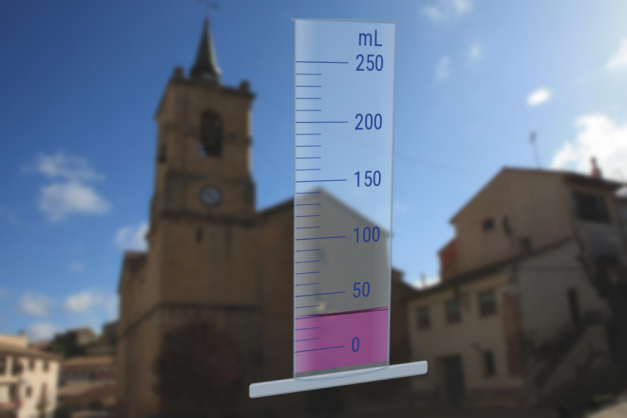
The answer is 30 mL
